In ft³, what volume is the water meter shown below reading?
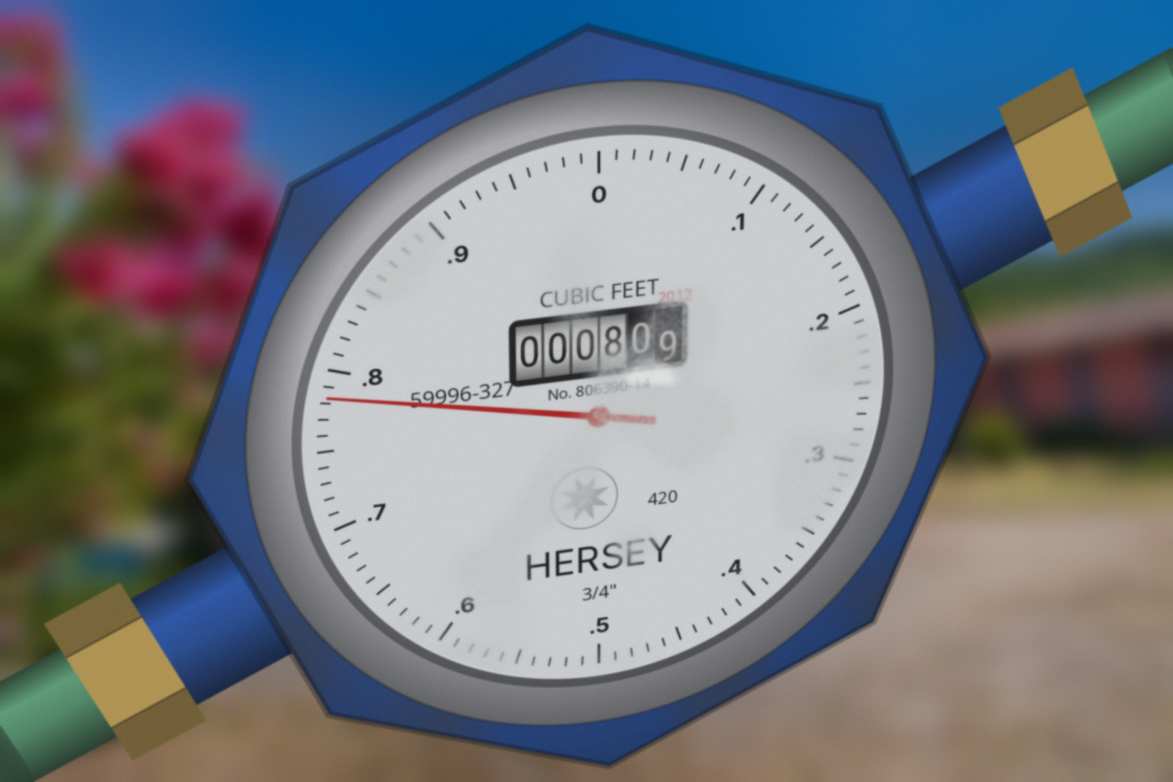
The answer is 808.78 ft³
